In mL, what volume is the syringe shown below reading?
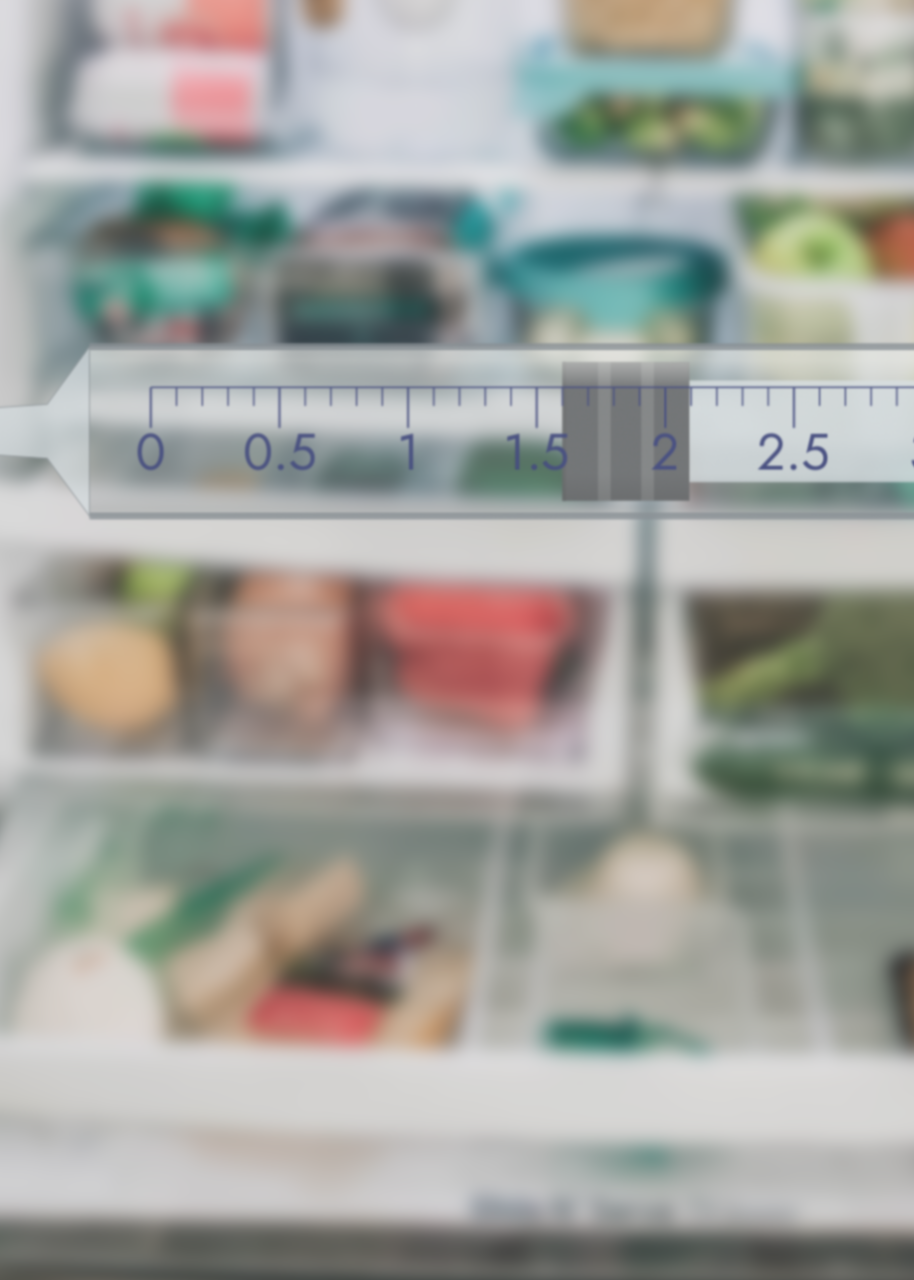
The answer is 1.6 mL
